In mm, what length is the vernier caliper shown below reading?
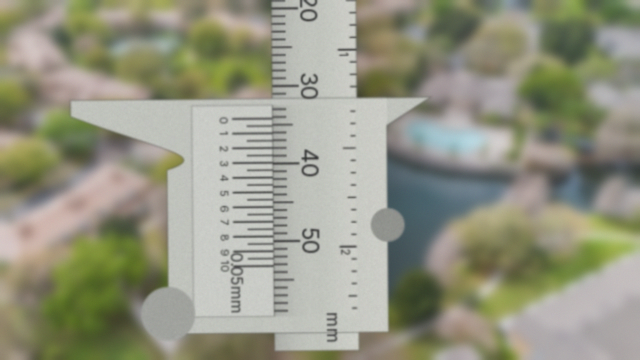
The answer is 34.2 mm
